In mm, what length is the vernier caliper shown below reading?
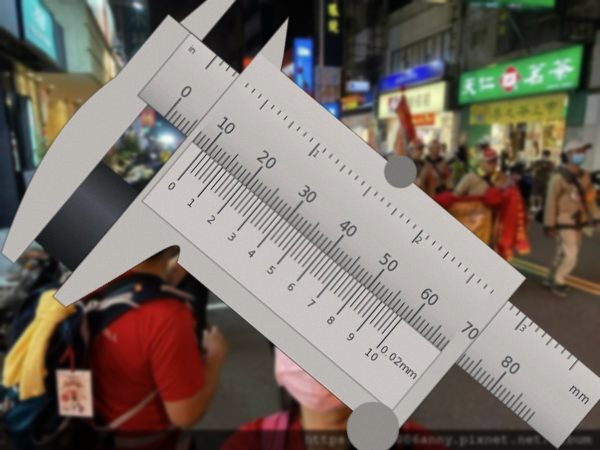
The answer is 9.5 mm
